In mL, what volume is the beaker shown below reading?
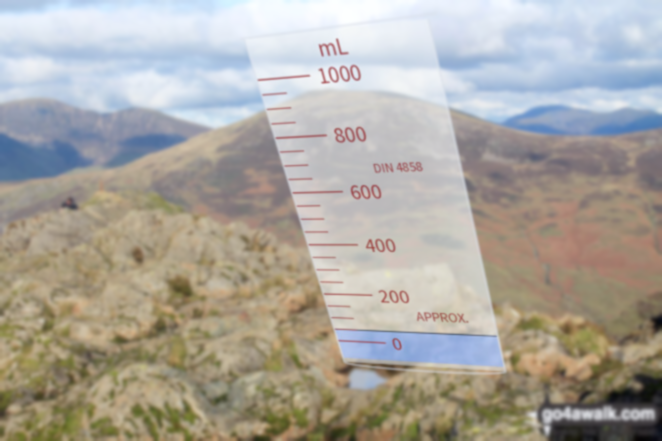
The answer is 50 mL
